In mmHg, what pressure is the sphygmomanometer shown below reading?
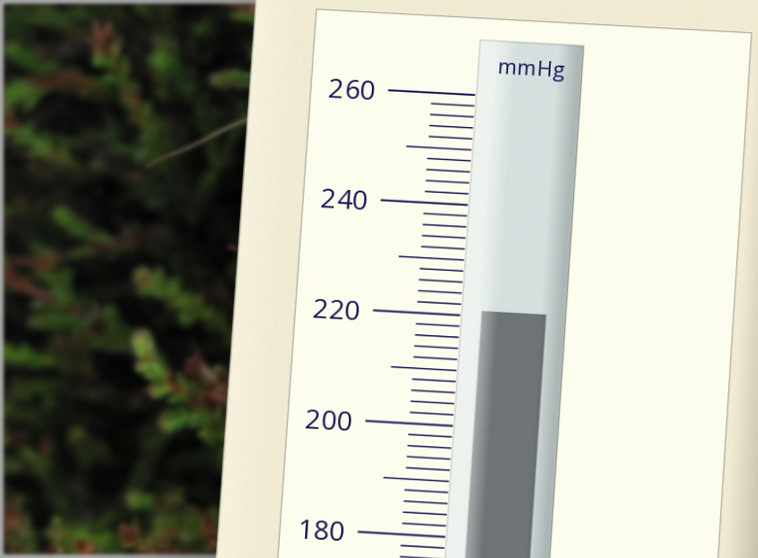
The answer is 221 mmHg
